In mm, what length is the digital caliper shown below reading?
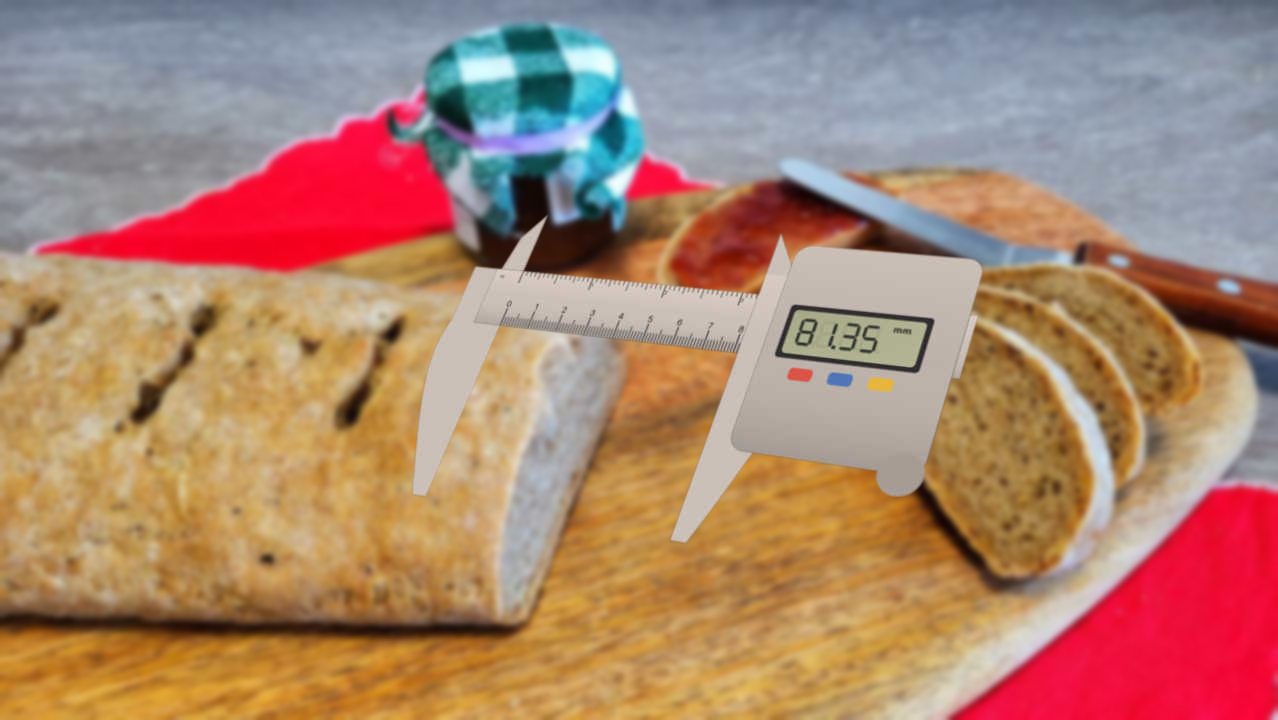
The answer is 81.35 mm
